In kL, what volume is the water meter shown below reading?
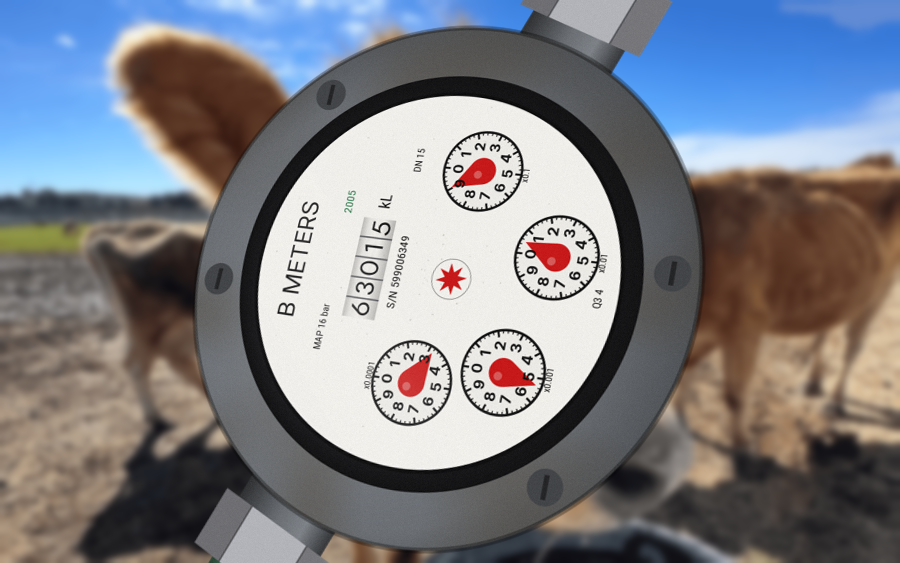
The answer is 63014.9053 kL
